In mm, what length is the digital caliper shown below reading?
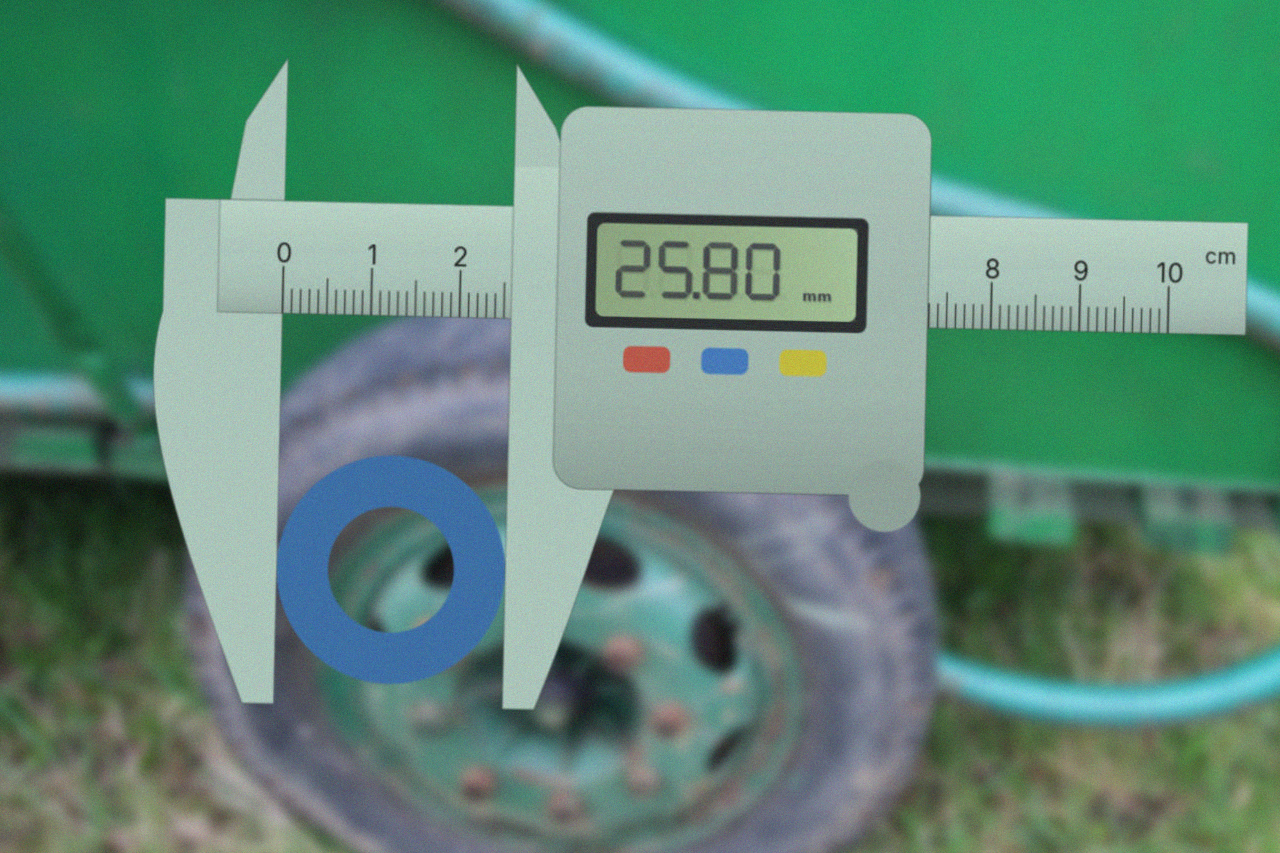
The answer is 25.80 mm
